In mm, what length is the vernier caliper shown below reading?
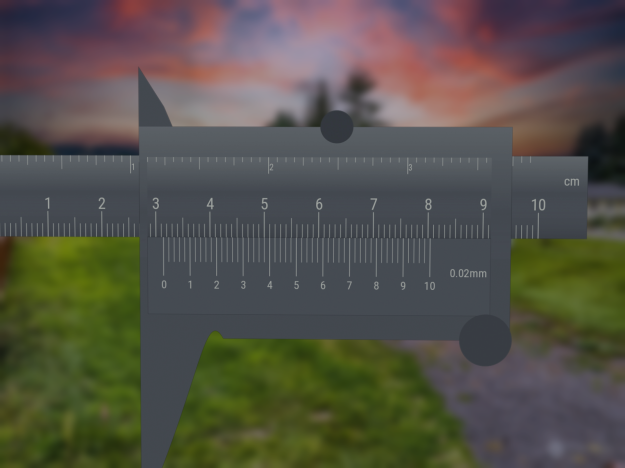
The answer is 31.4 mm
